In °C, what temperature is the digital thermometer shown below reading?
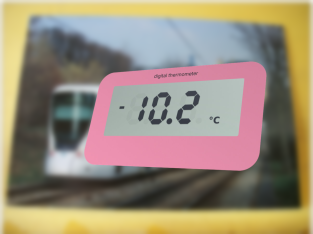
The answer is -10.2 °C
